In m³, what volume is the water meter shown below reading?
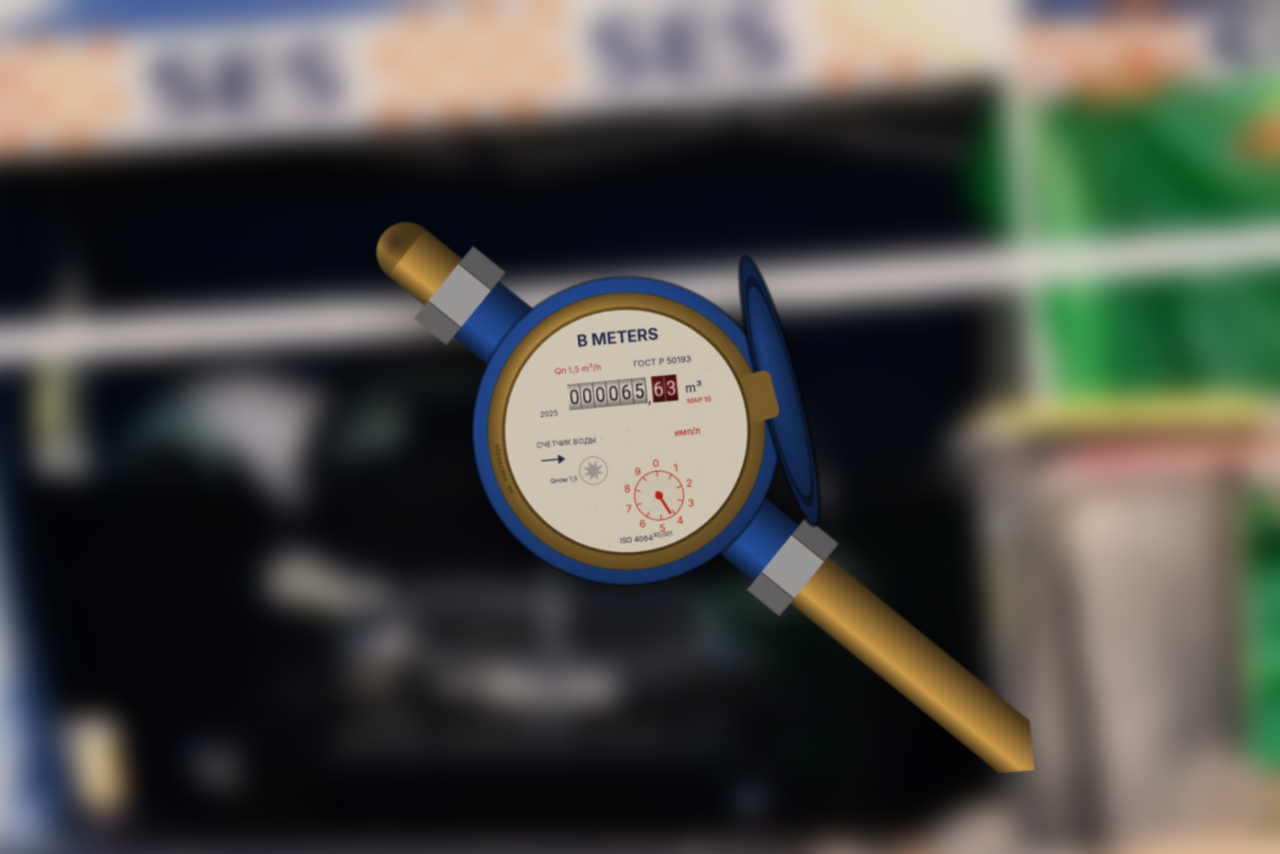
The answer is 65.634 m³
